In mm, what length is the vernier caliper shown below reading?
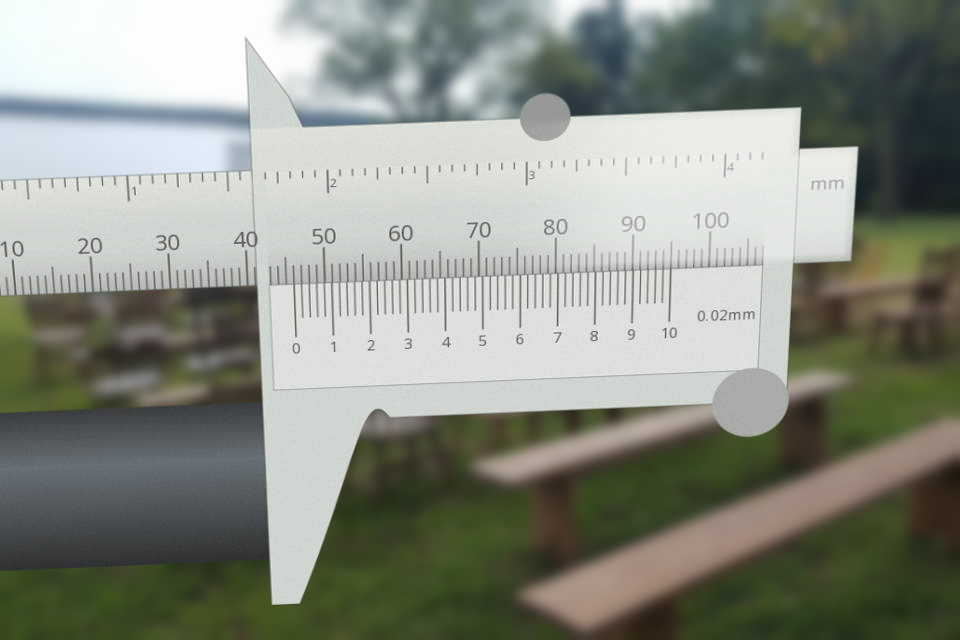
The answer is 46.0 mm
